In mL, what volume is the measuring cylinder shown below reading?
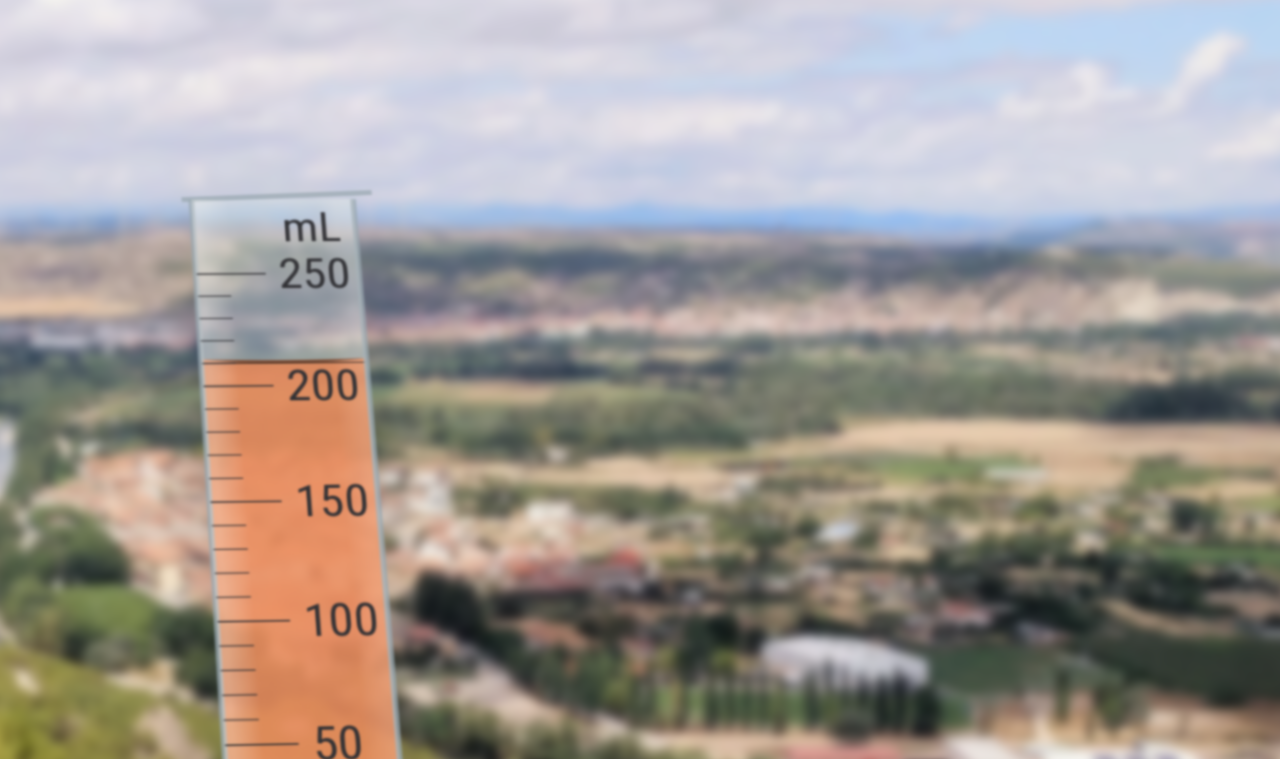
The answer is 210 mL
